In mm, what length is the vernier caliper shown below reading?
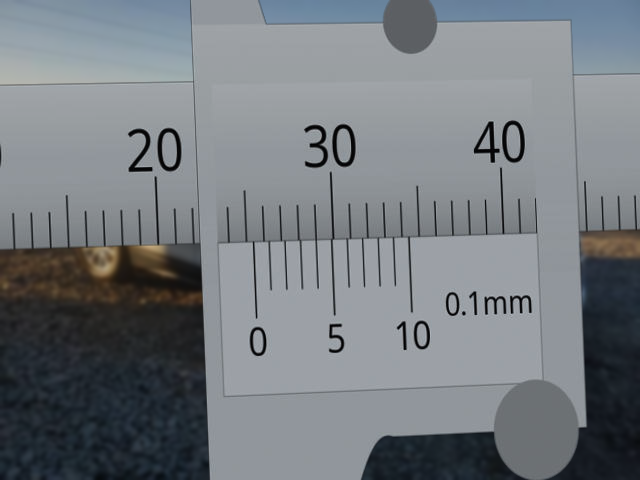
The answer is 25.4 mm
